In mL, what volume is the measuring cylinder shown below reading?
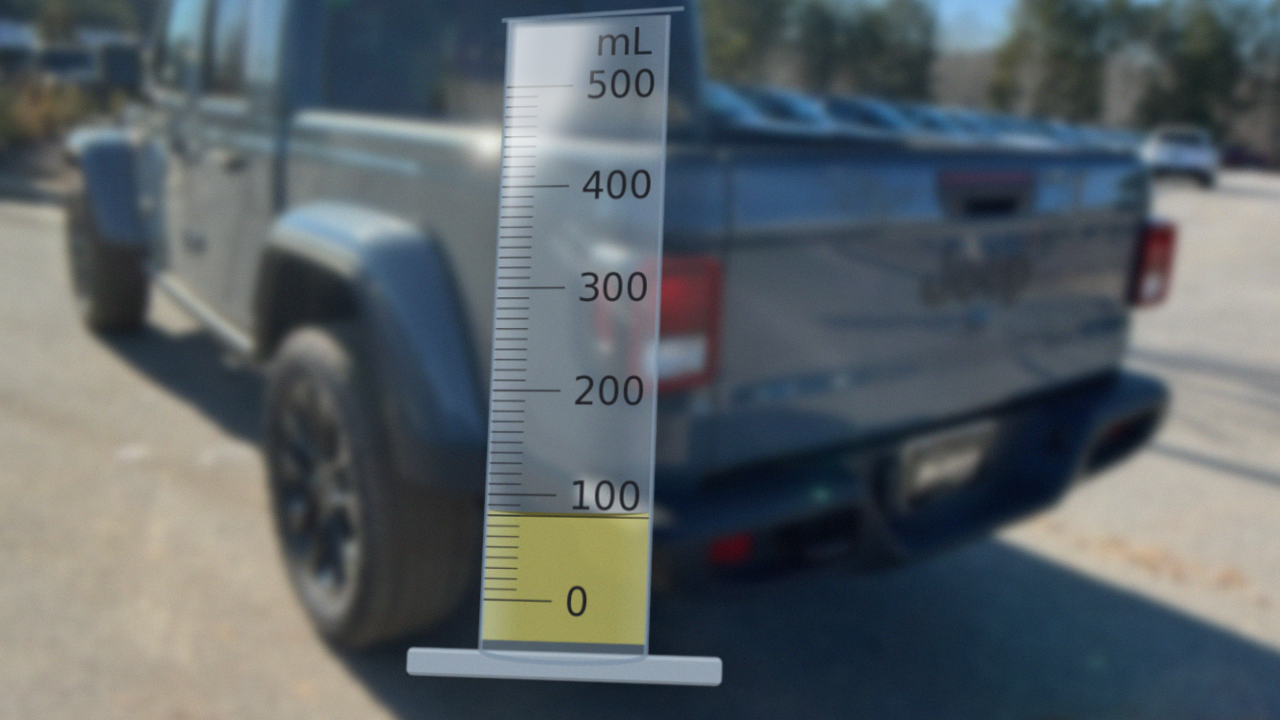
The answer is 80 mL
